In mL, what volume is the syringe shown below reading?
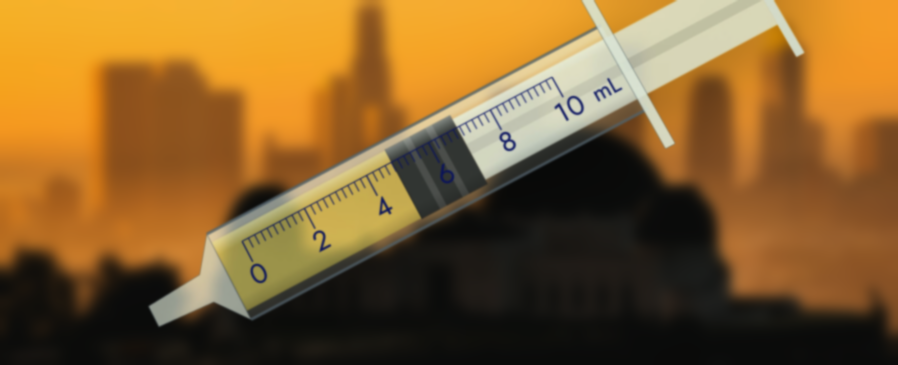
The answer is 4.8 mL
